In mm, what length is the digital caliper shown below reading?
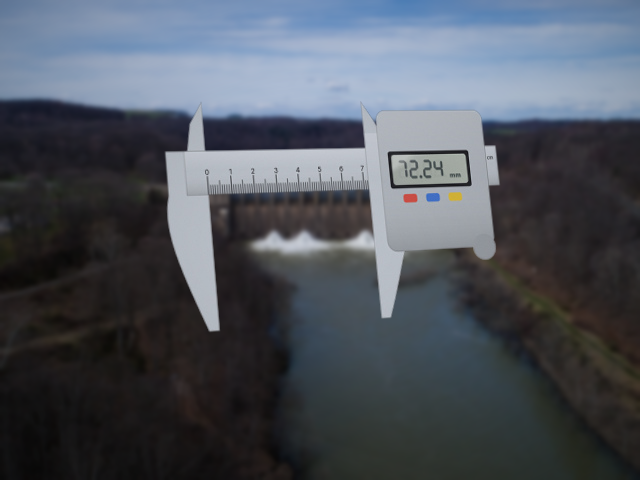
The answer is 72.24 mm
